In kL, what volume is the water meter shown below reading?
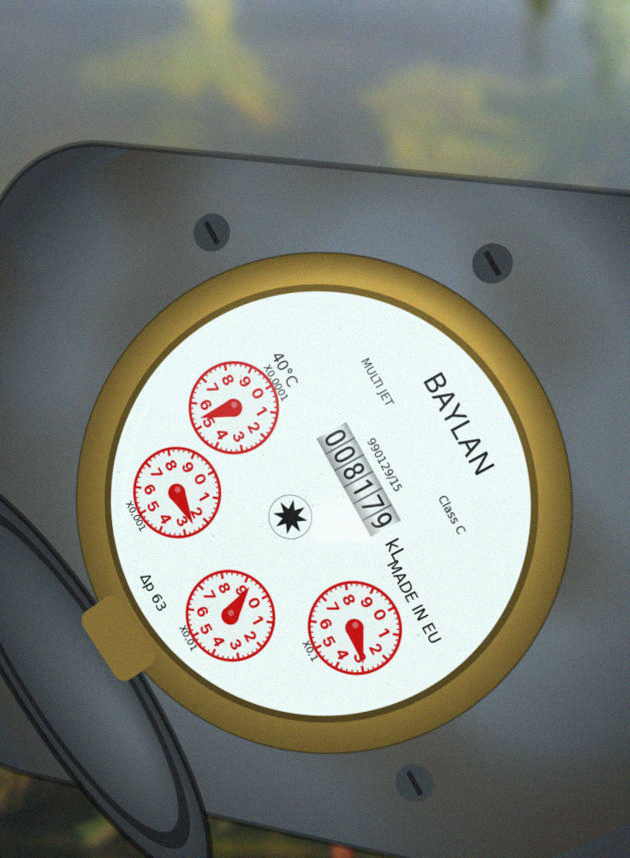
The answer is 8179.2925 kL
